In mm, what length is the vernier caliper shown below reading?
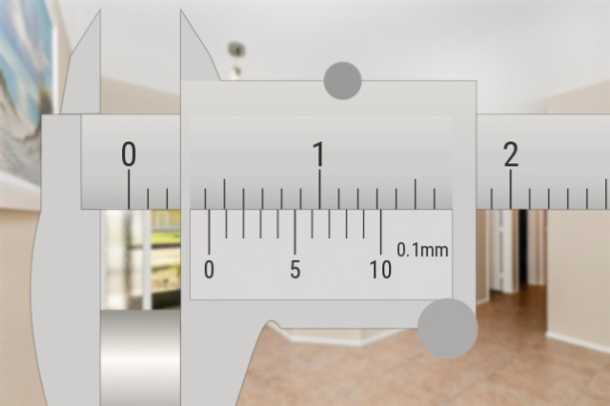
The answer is 4.2 mm
